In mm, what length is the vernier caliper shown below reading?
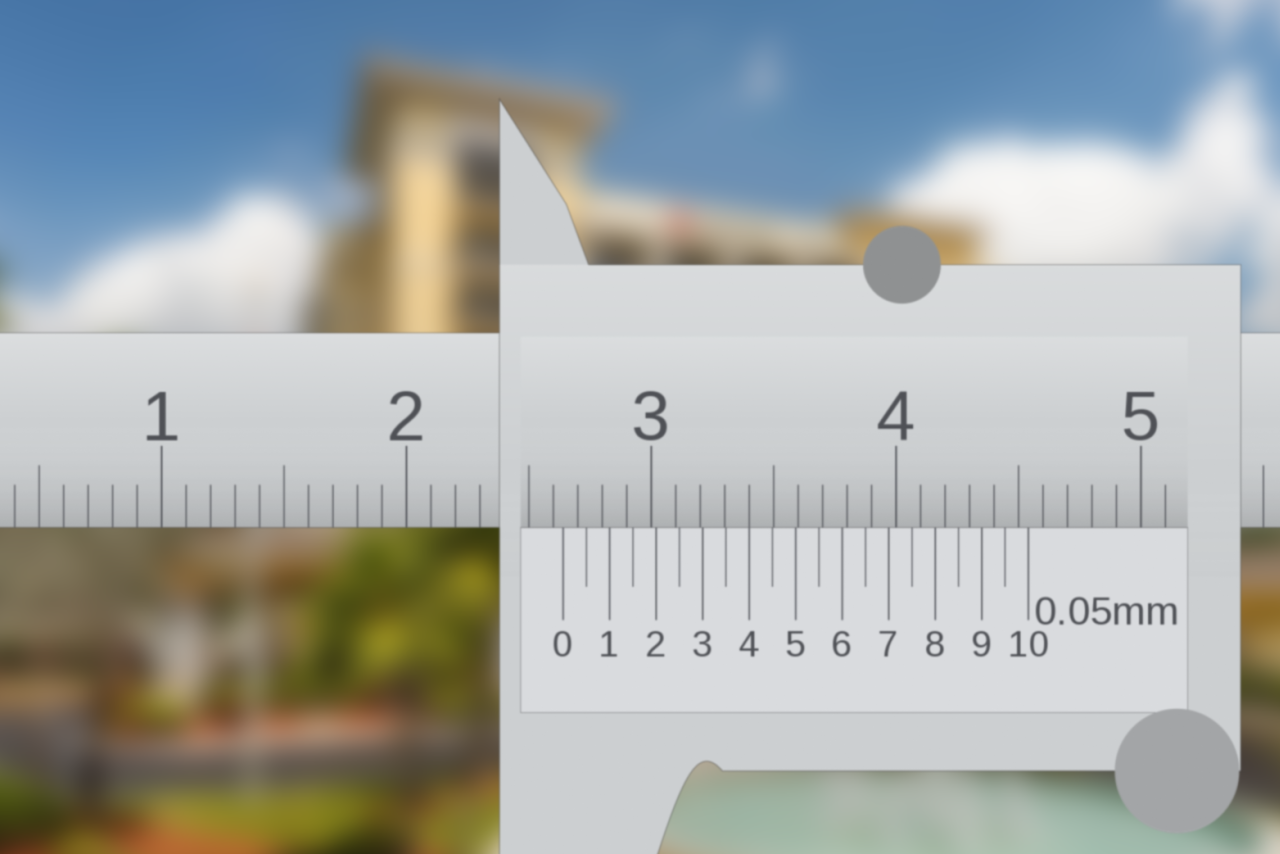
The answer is 26.4 mm
